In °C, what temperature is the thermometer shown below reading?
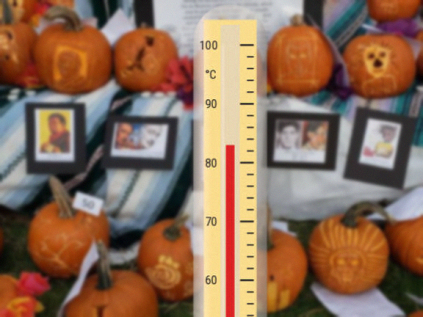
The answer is 83 °C
